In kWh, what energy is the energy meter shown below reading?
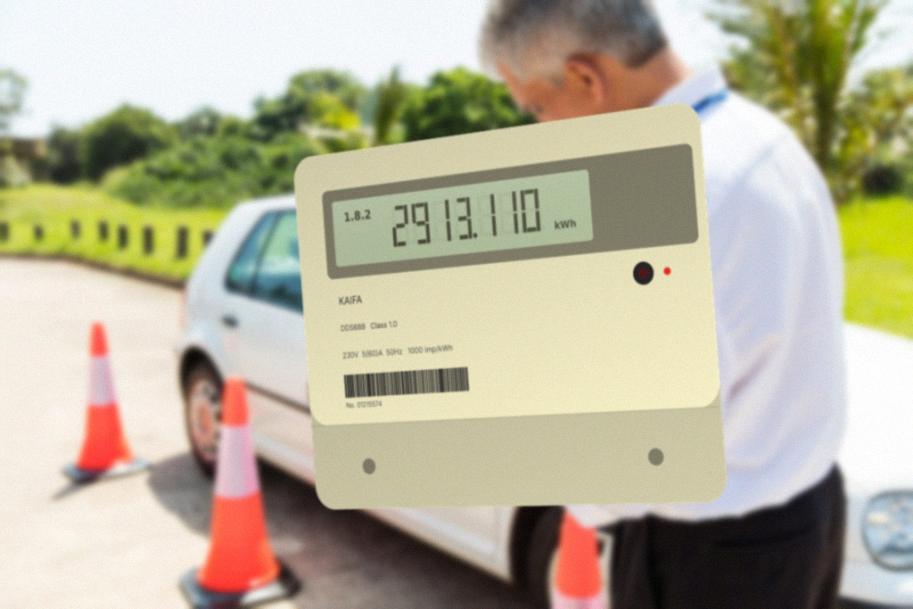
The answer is 2913.110 kWh
